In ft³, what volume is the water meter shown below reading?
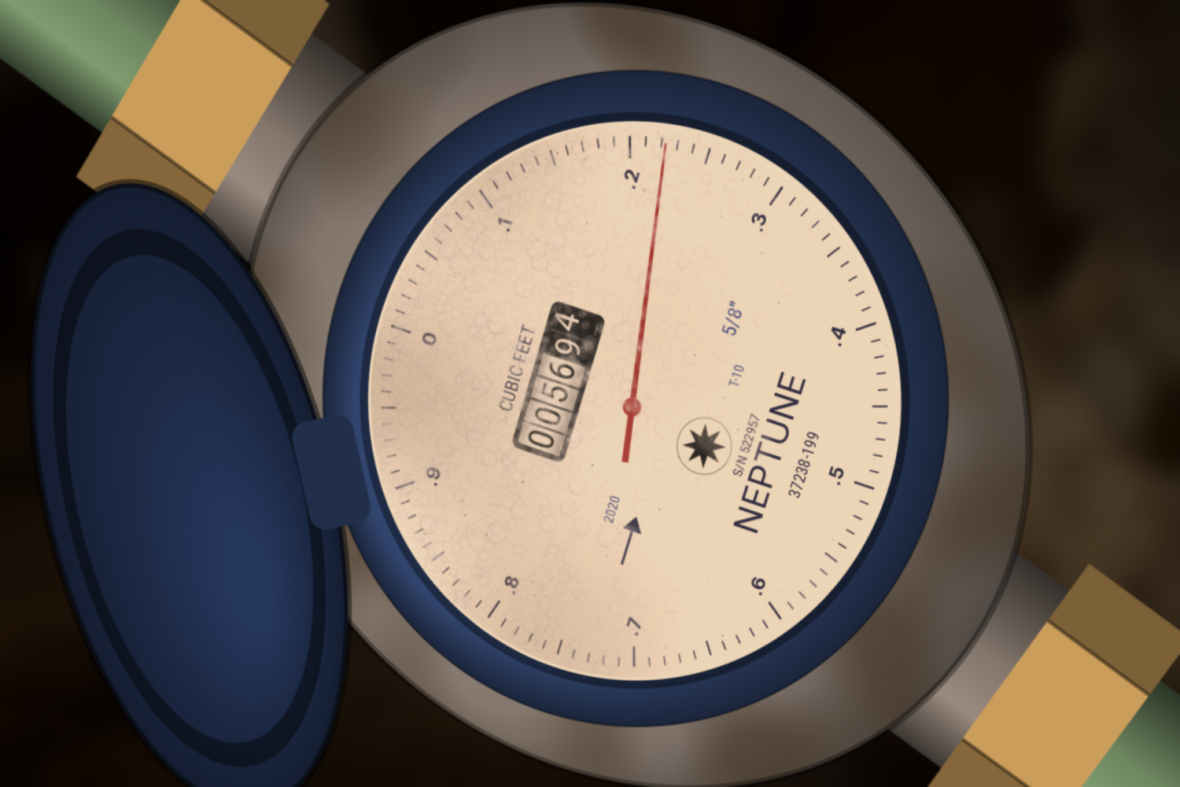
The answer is 5694.22 ft³
